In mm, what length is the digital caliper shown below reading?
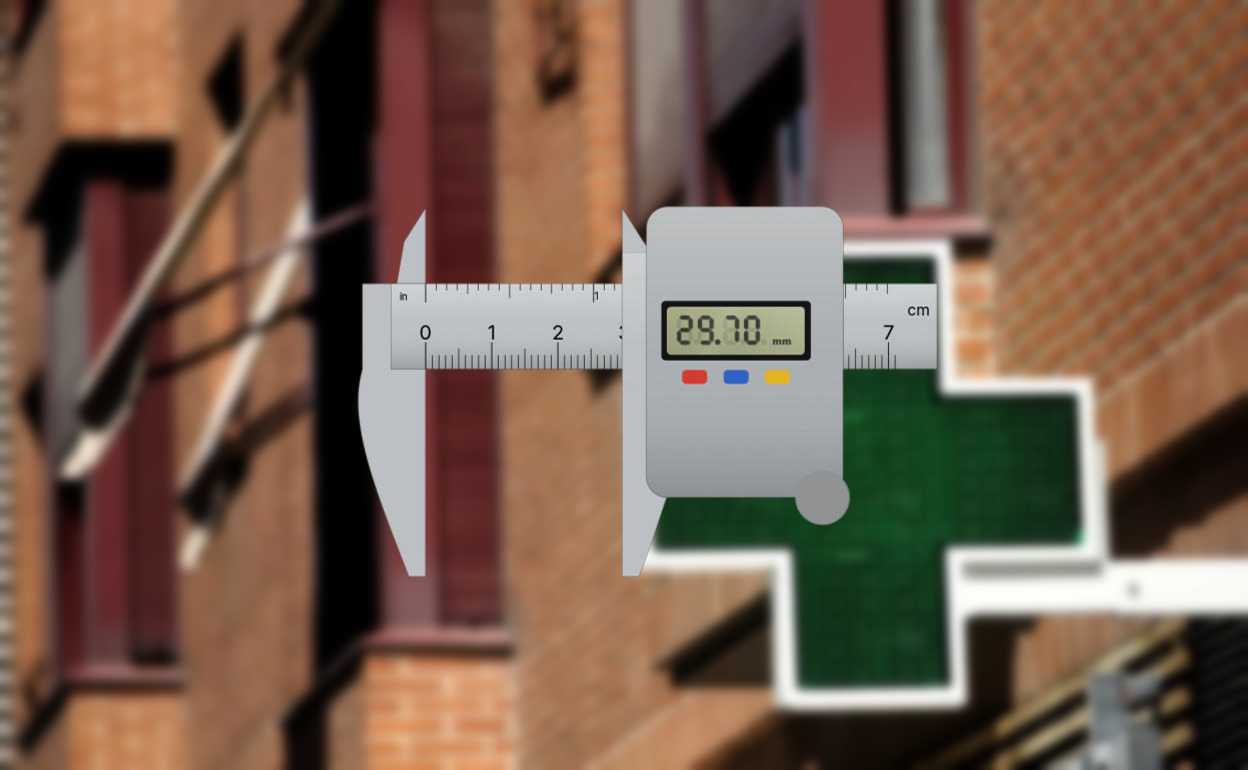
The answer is 29.70 mm
